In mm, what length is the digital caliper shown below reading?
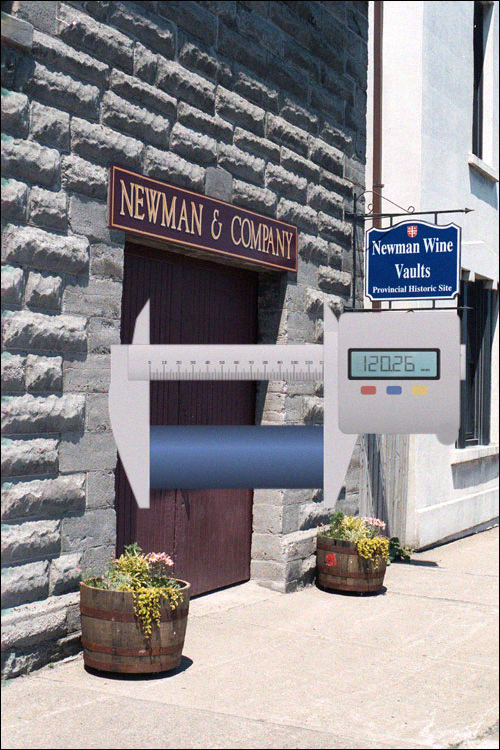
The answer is 120.26 mm
